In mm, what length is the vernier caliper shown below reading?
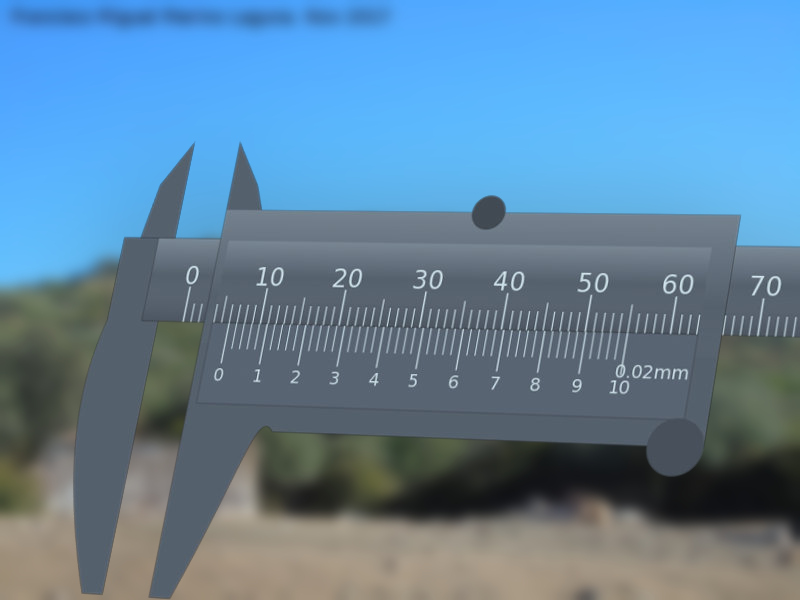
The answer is 6.0 mm
